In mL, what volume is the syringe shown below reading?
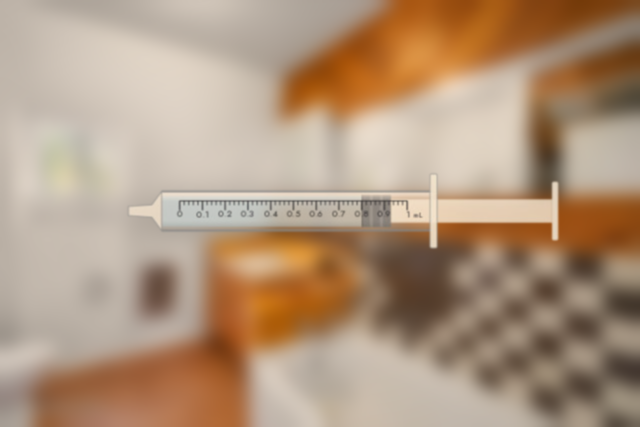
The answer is 0.8 mL
